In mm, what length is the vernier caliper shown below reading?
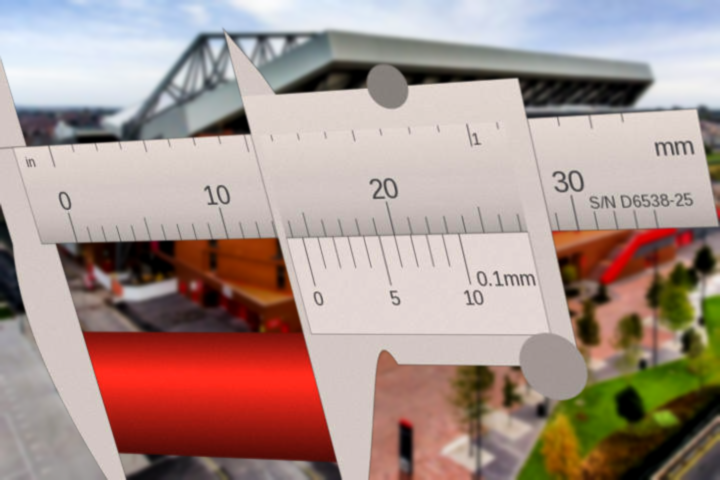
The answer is 14.6 mm
